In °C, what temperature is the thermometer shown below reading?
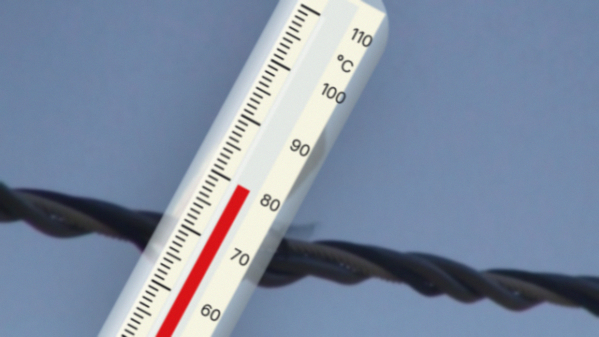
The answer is 80 °C
